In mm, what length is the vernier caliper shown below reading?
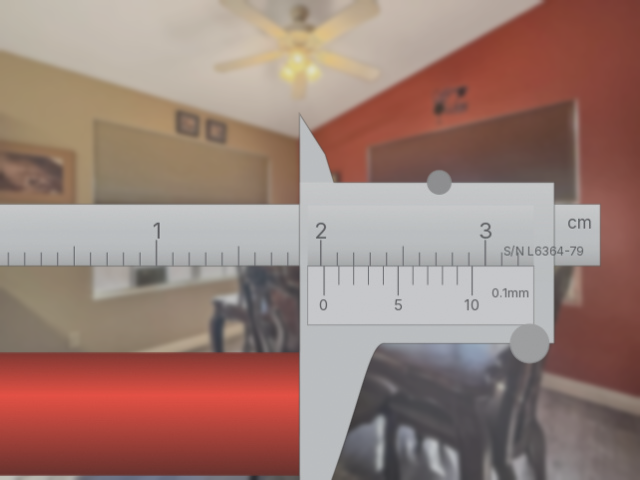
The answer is 20.2 mm
